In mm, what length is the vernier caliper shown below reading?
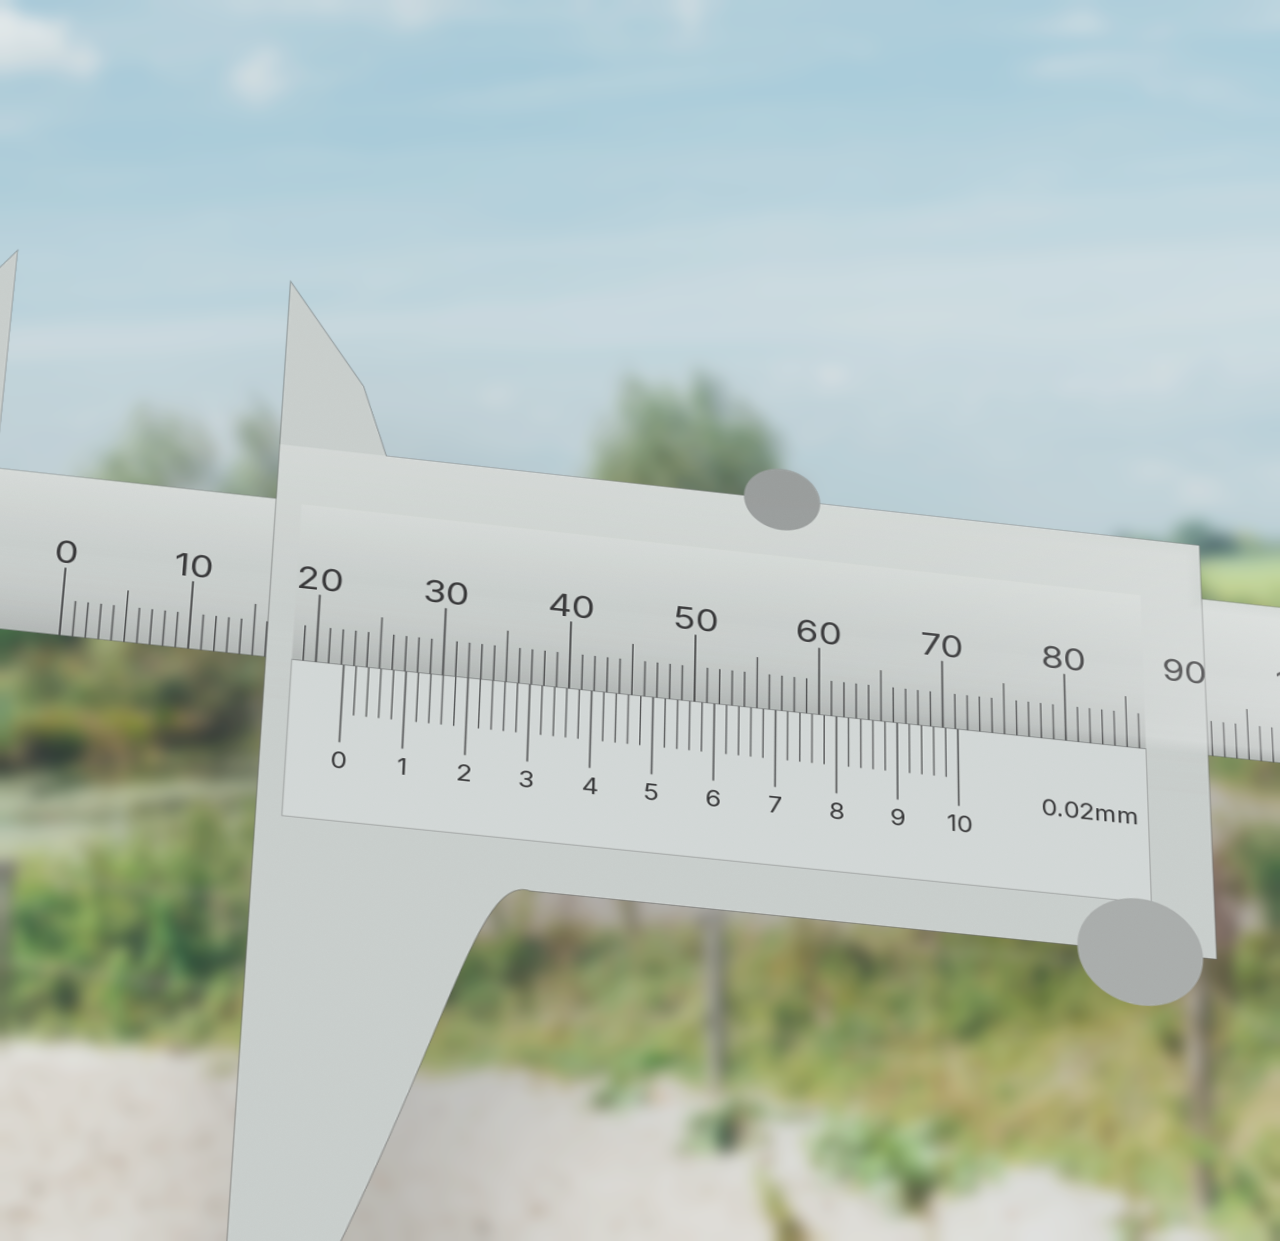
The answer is 22.2 mm
